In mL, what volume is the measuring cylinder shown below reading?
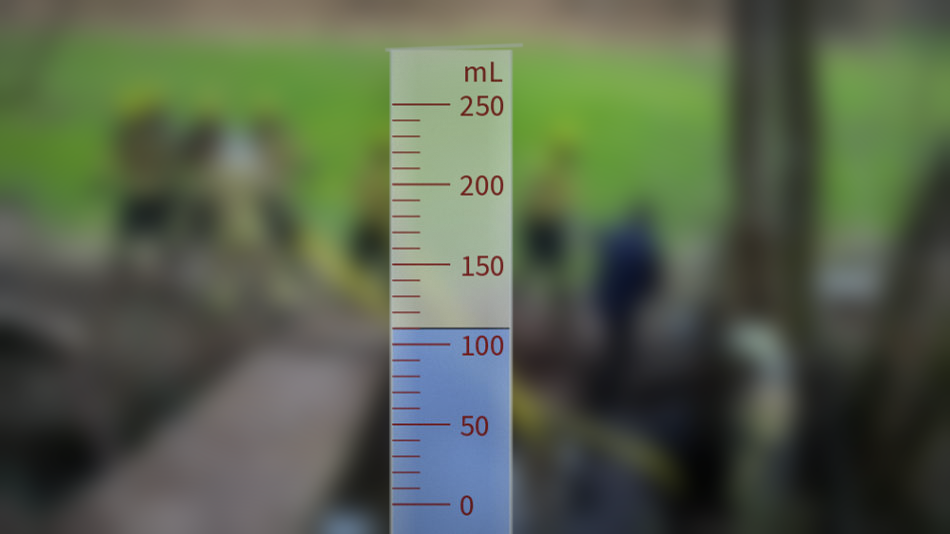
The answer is 110 mL
